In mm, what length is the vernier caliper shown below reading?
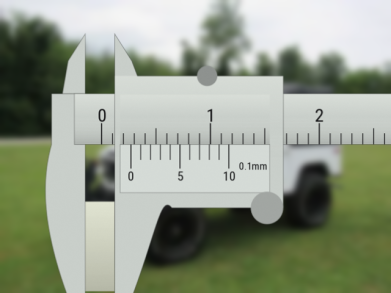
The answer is 2.7 mm
